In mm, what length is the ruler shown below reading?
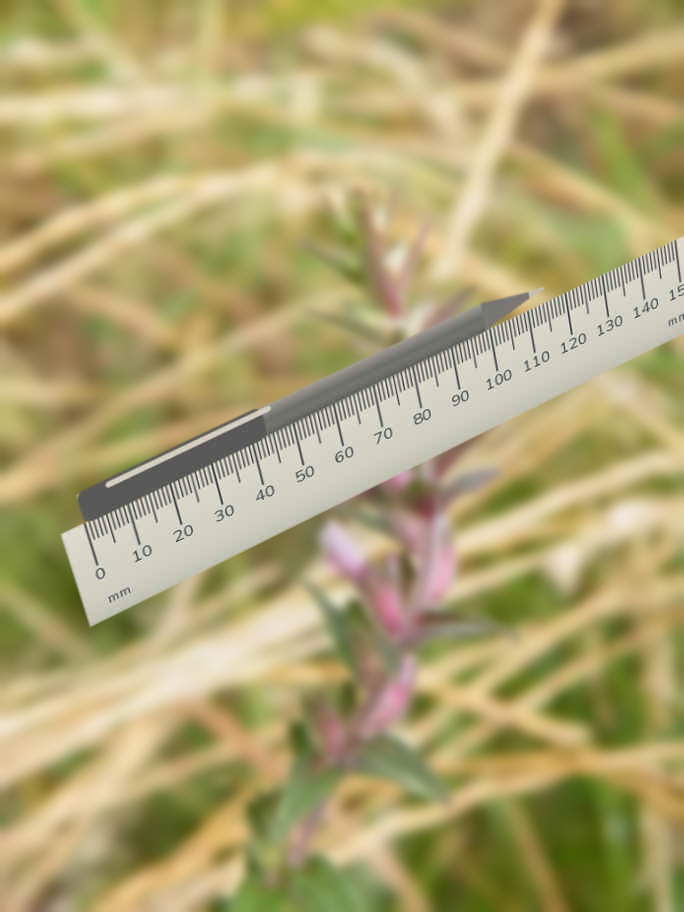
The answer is 115 mm
